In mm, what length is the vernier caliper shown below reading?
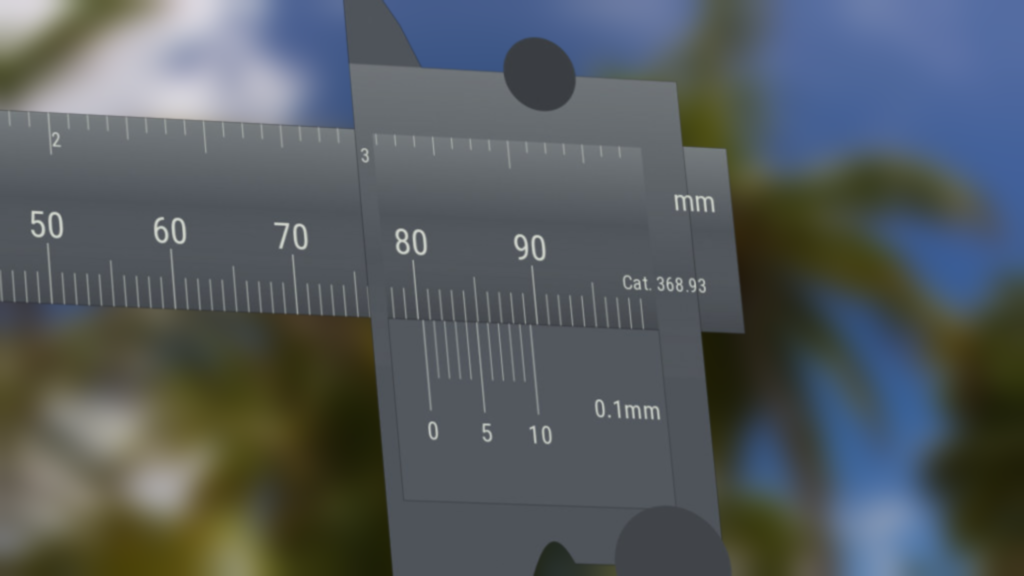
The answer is 80.4 mm
